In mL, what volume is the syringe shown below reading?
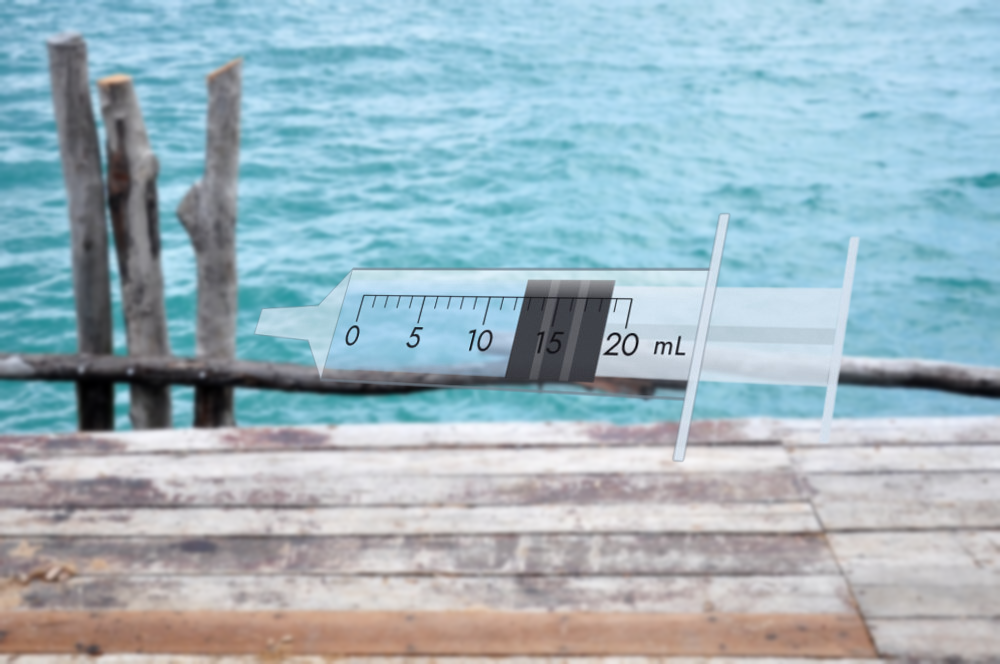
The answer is 12.5 mL
